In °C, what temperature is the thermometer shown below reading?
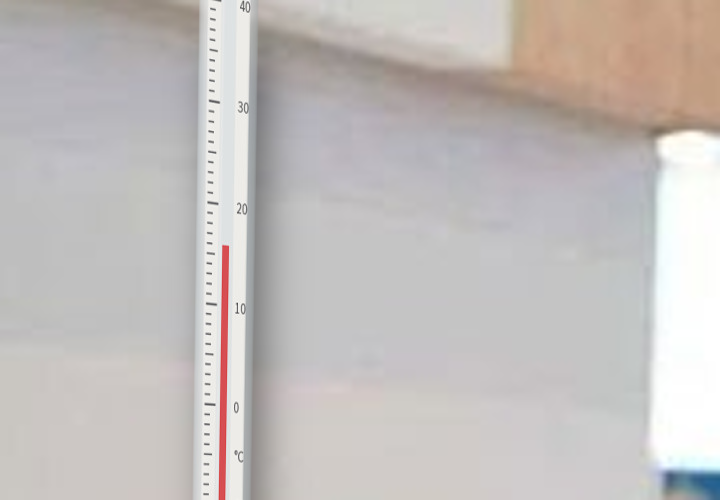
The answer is 16 °C
